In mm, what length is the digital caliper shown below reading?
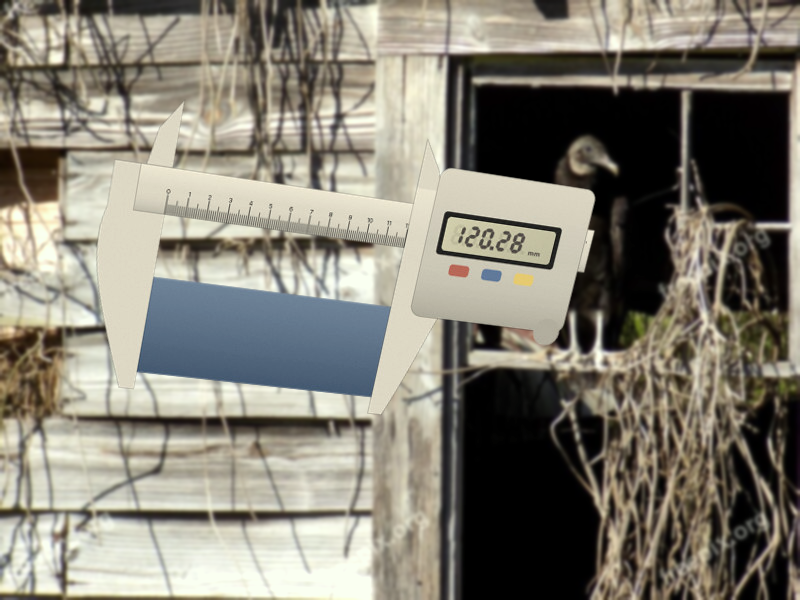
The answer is 120.28 mm
